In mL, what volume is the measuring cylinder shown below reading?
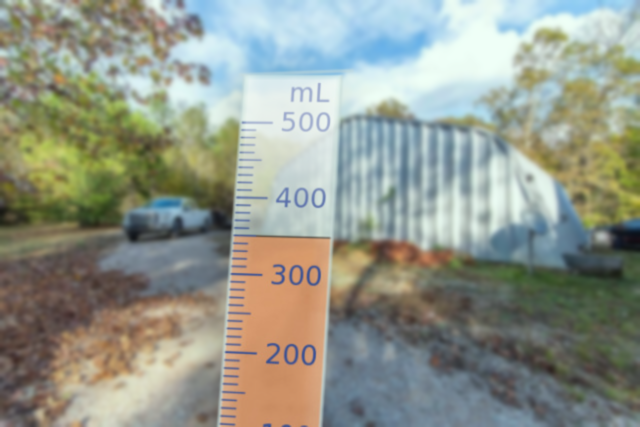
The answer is 350 mL
